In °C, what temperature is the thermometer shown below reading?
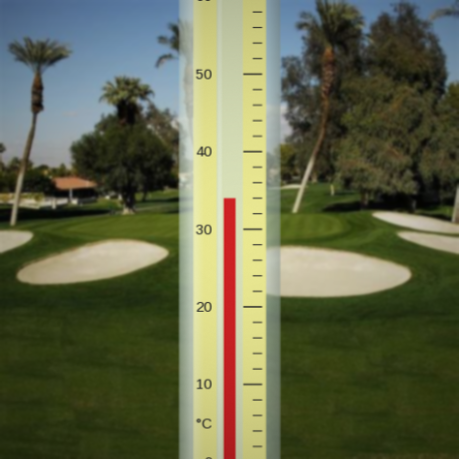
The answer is 34 °C
